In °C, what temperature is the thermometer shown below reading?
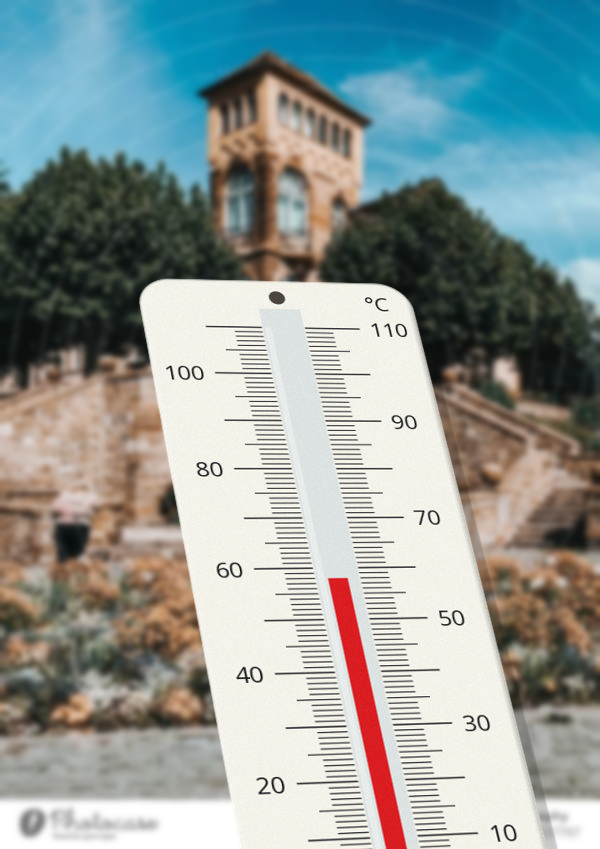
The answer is 58 °C
